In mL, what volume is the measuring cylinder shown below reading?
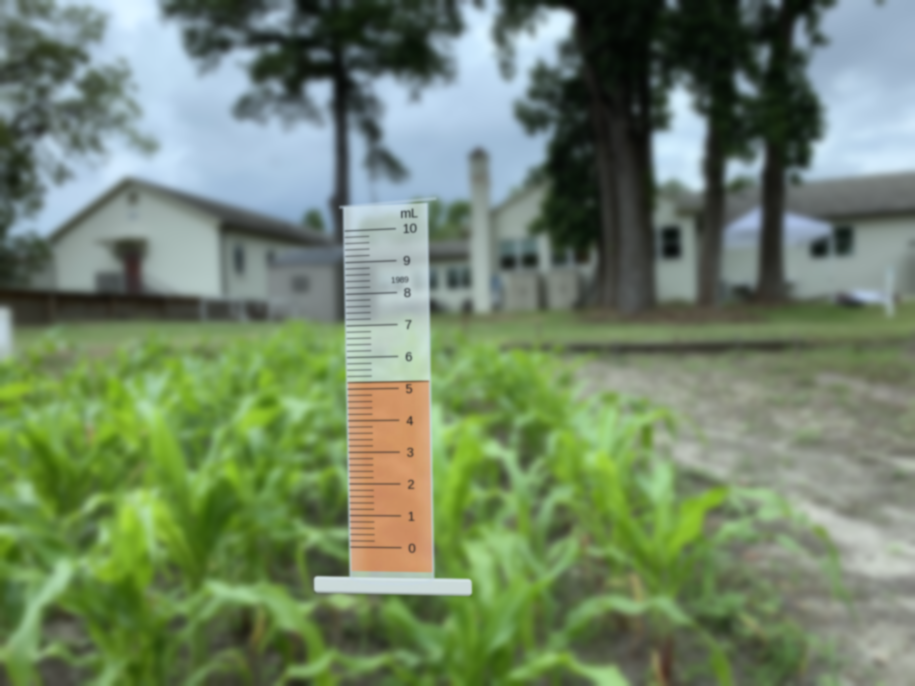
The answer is 5.2 mL
